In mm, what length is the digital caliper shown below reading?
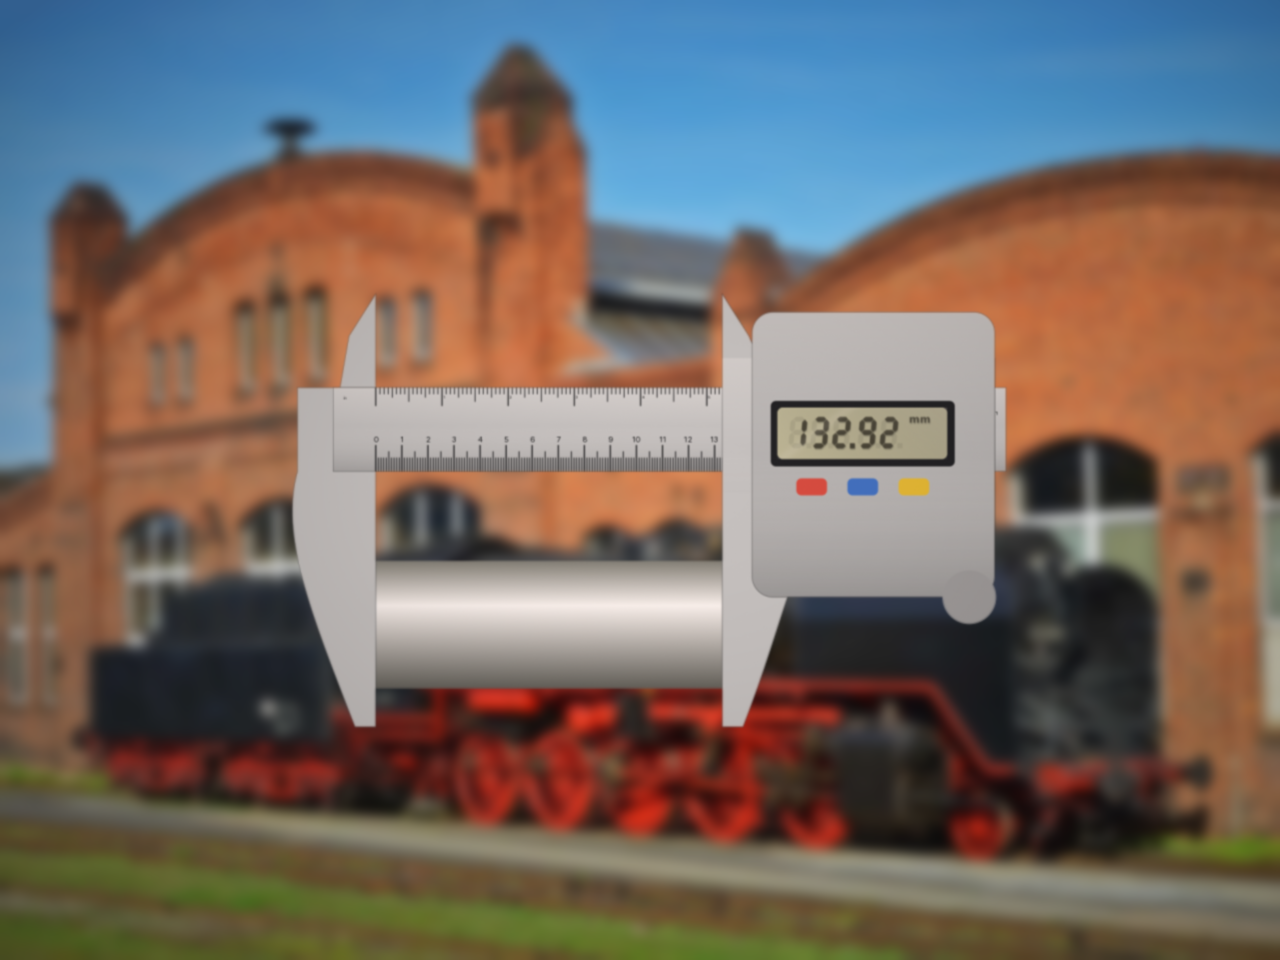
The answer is 132.92 mm
